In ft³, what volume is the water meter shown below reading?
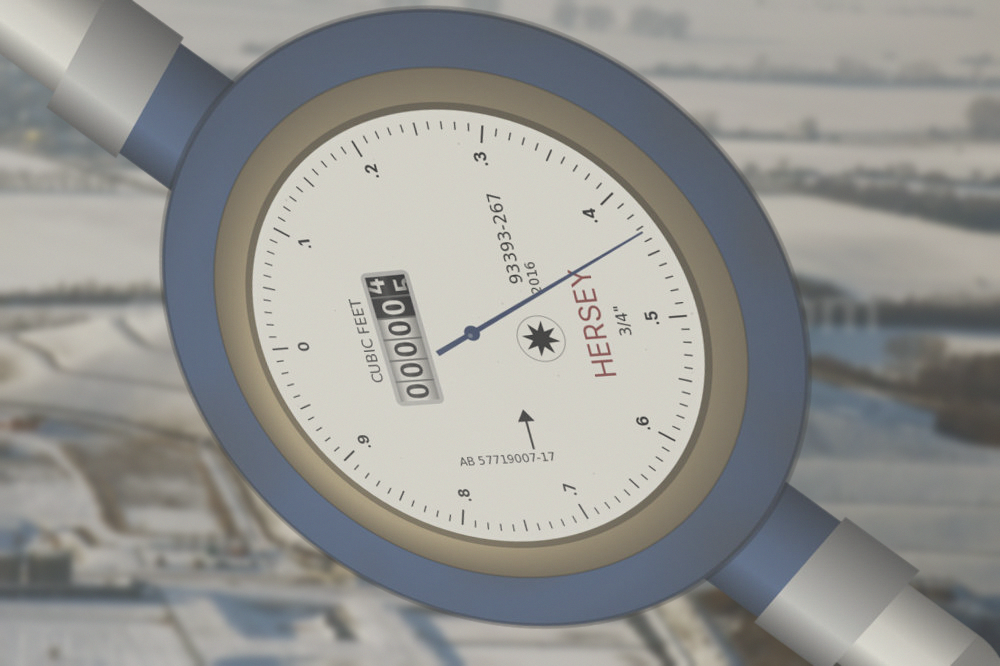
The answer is 4.43 ft³
